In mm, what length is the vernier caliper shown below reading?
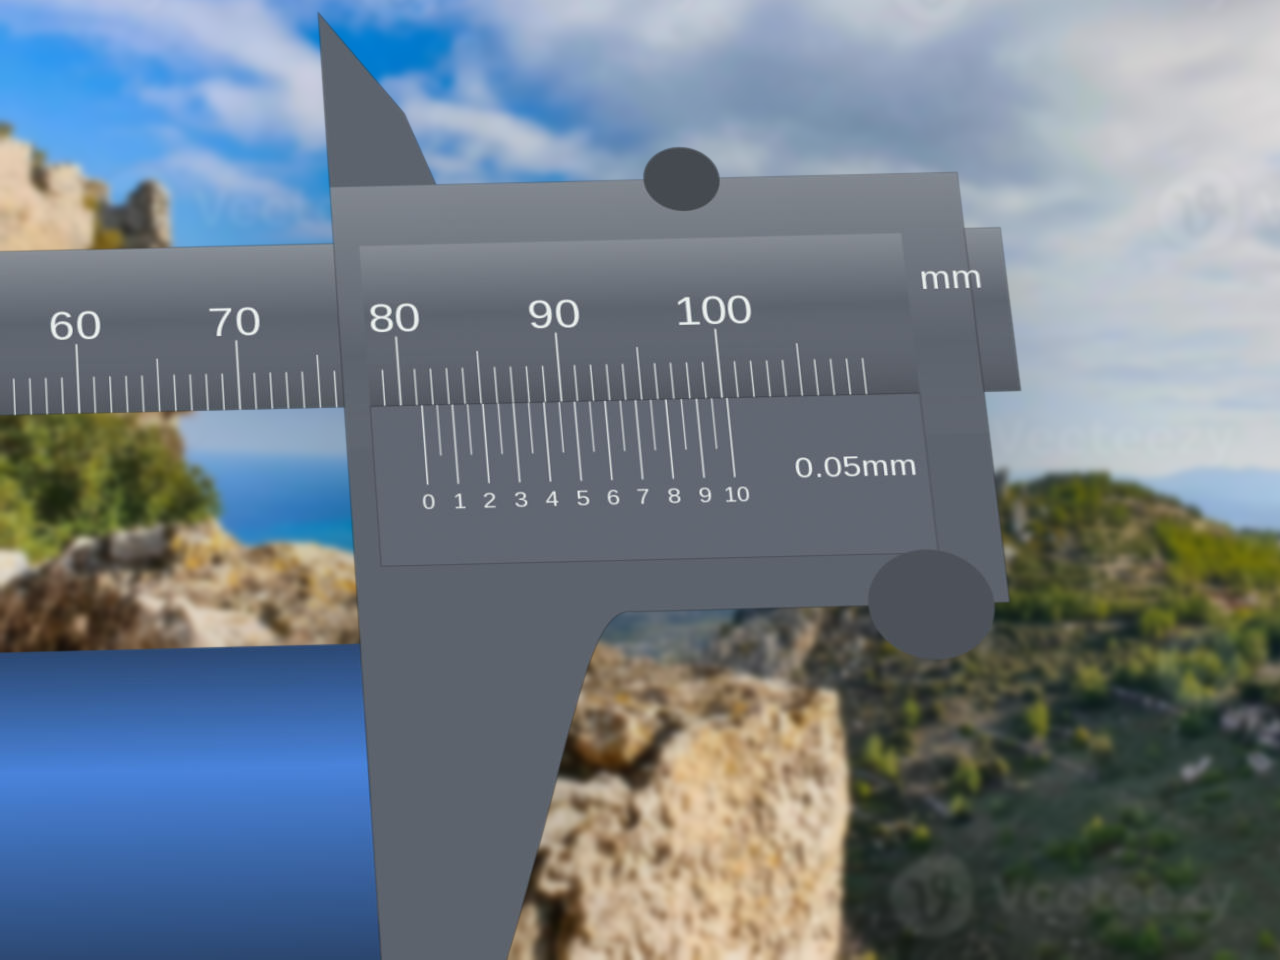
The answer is 81.3 mm
